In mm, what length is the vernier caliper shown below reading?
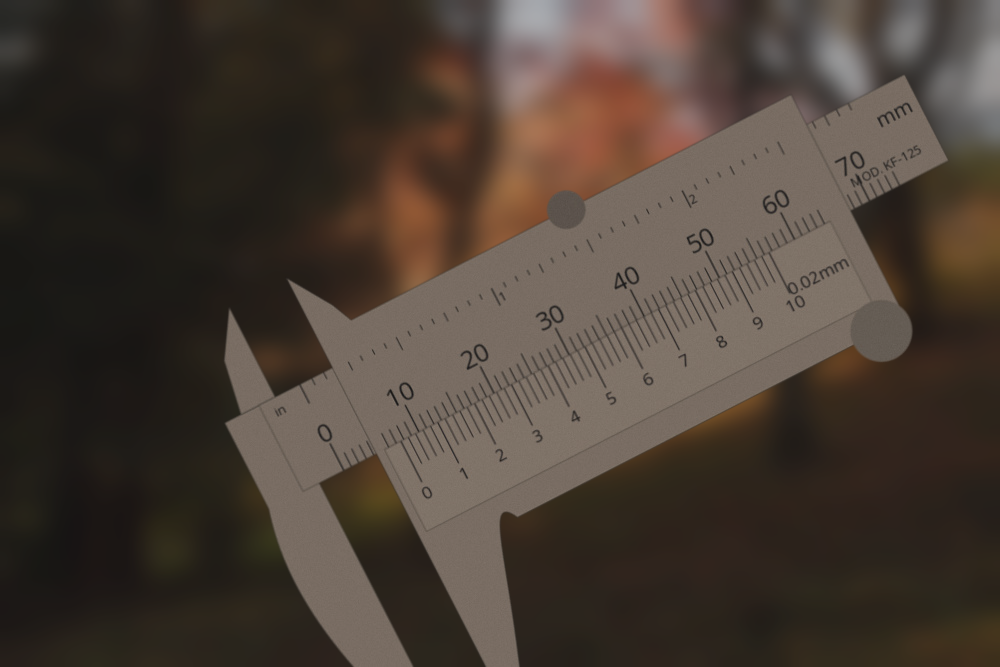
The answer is 7.6 mm
